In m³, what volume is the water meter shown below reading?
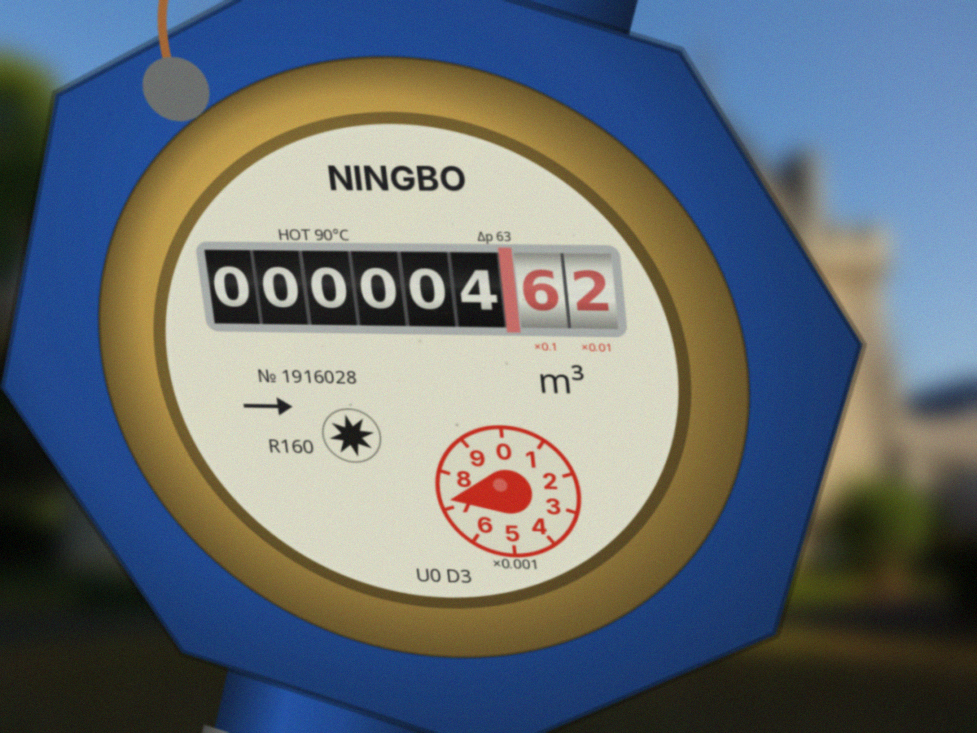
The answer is 4.627 m³
